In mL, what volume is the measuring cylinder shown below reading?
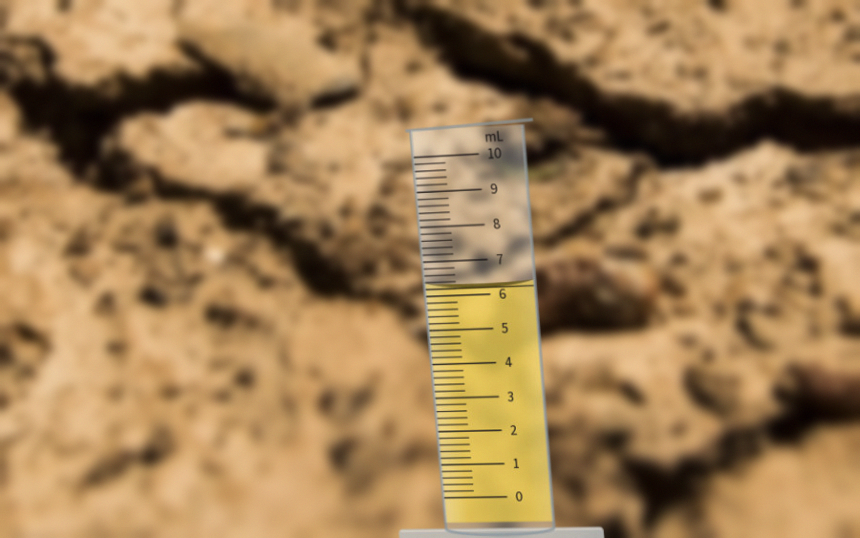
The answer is 6.2 mL
